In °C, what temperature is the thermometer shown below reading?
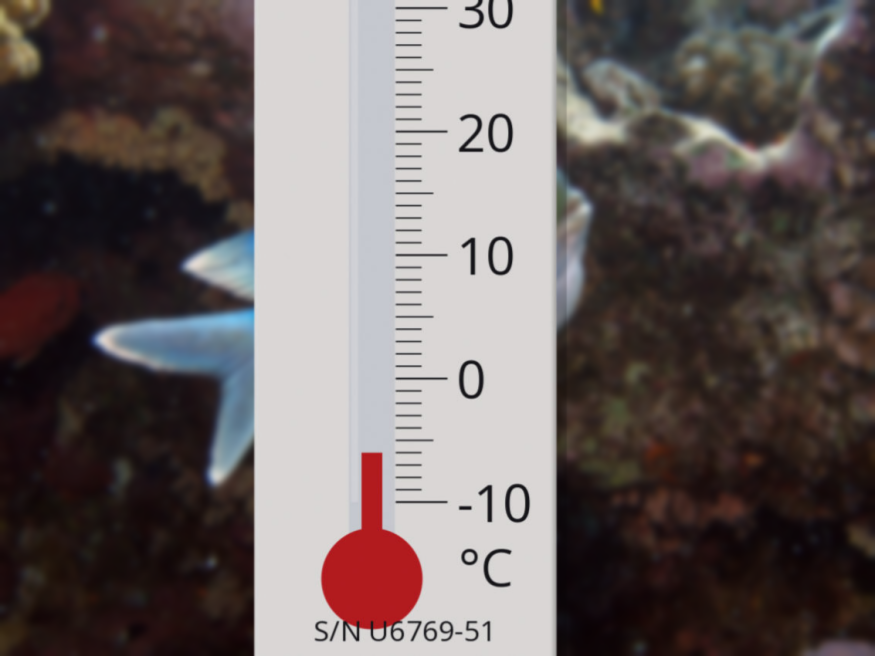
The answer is -6 °C
